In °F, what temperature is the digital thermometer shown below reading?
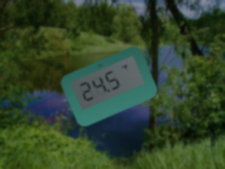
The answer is 24.5 °F
